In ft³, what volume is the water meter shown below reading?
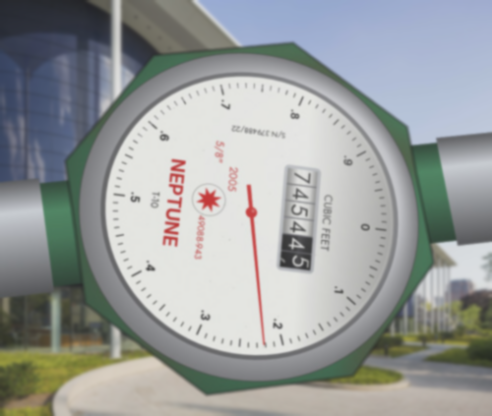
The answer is 745445.22 ft³
